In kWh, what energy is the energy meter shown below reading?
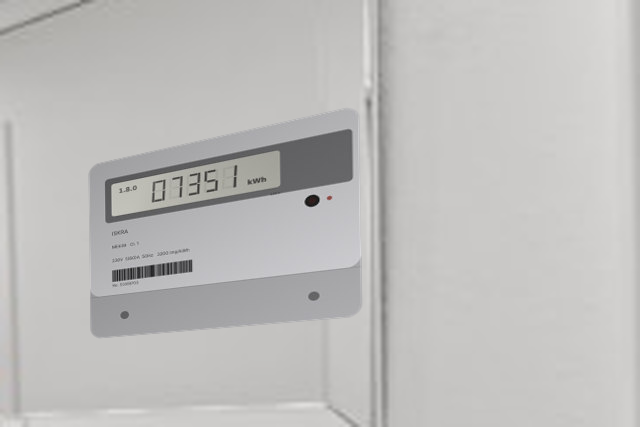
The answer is 7351 kWh
